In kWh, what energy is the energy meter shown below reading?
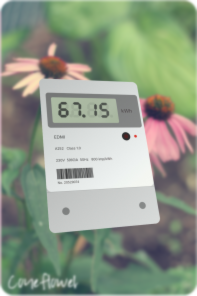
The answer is 67.15 kWh
